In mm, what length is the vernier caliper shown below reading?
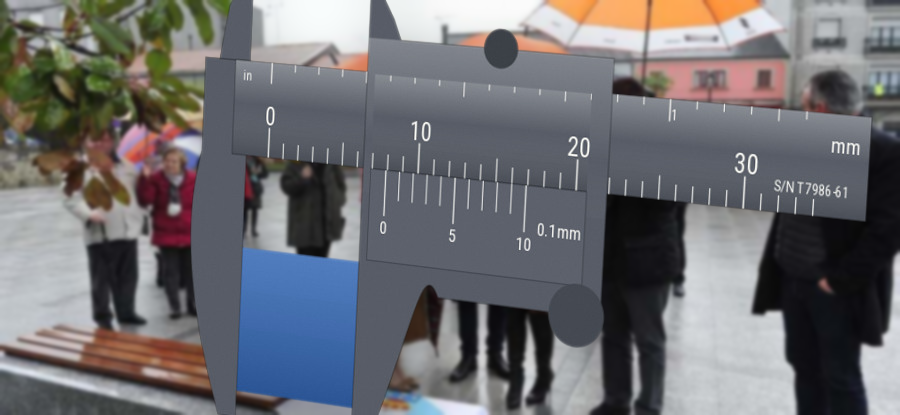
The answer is 7.9 mm
